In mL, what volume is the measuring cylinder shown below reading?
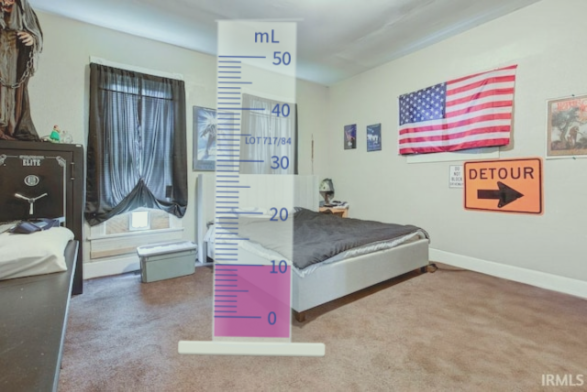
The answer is 10 mL
